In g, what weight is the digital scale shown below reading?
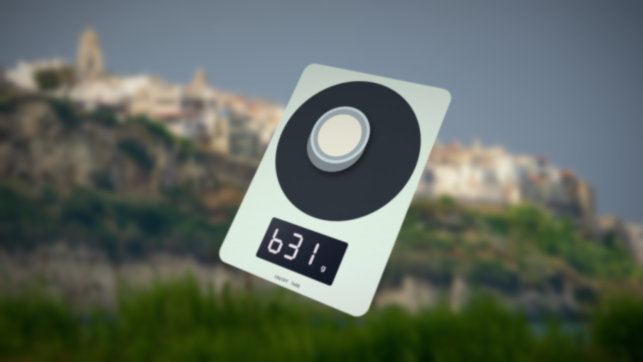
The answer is 631 g
